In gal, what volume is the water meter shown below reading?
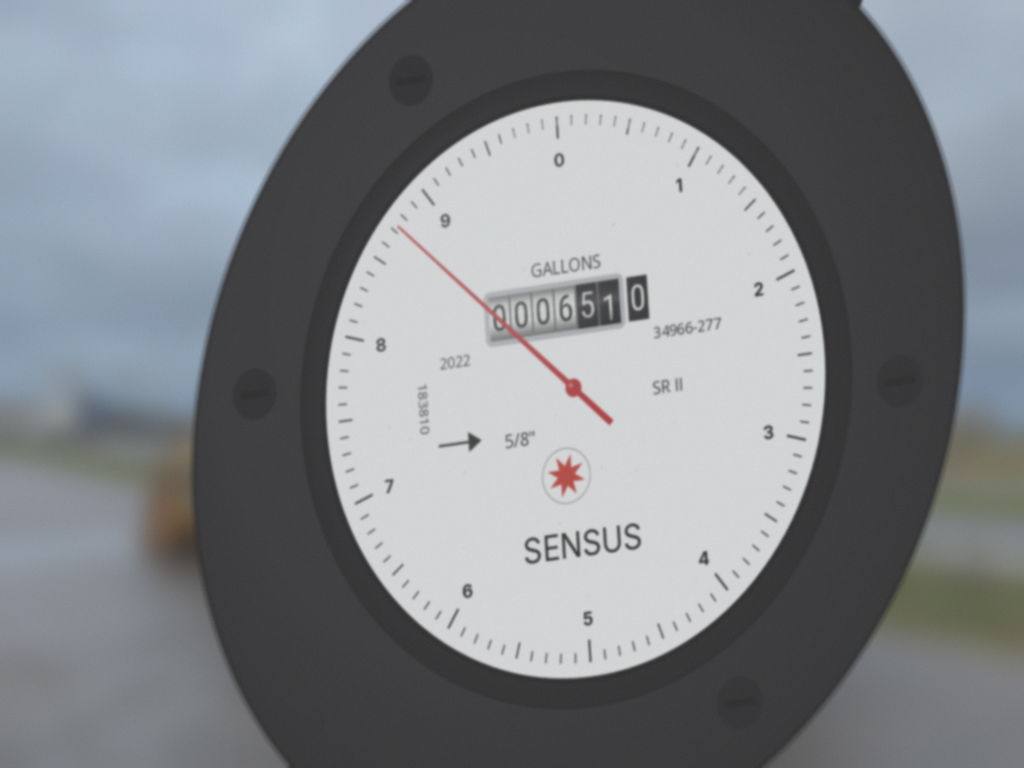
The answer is 6508.7 gal
